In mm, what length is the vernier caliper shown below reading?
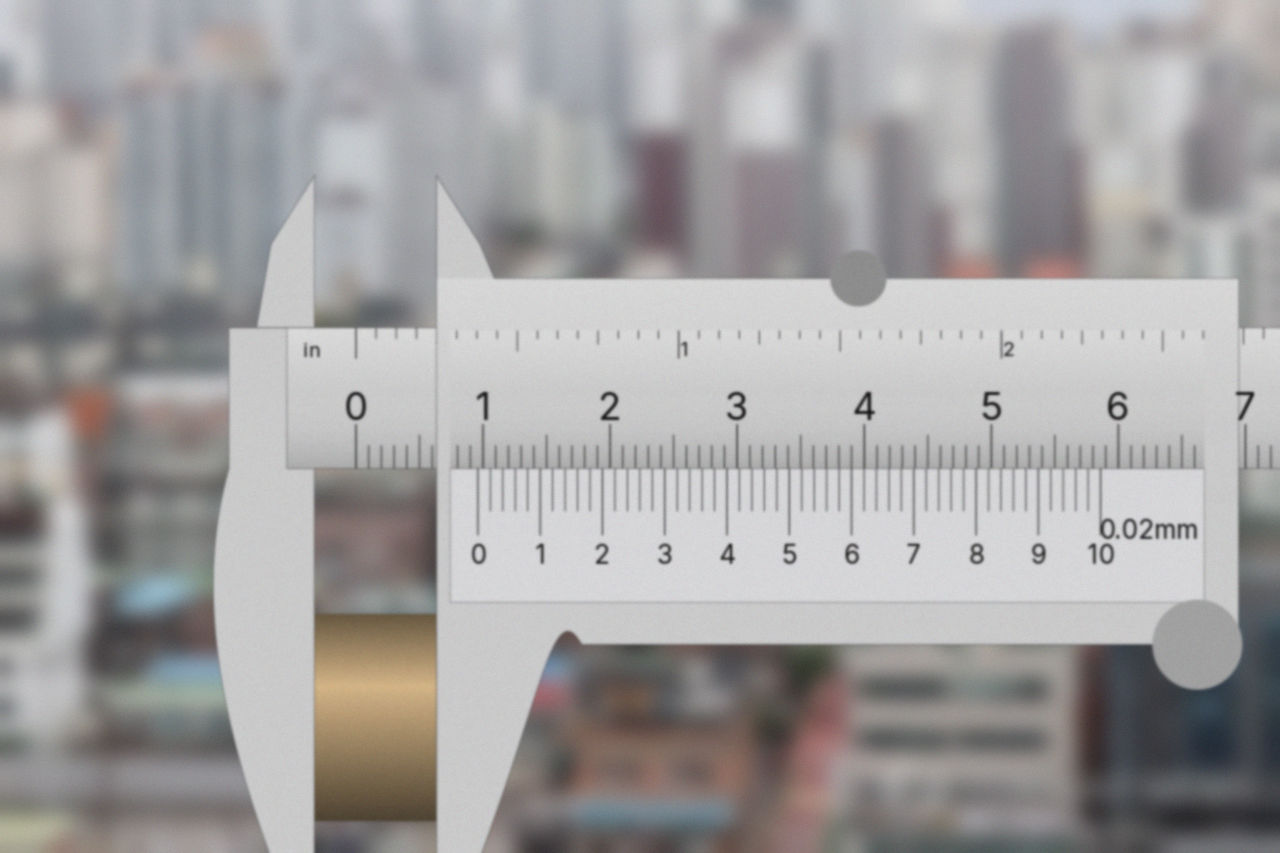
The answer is 9.6 mm
